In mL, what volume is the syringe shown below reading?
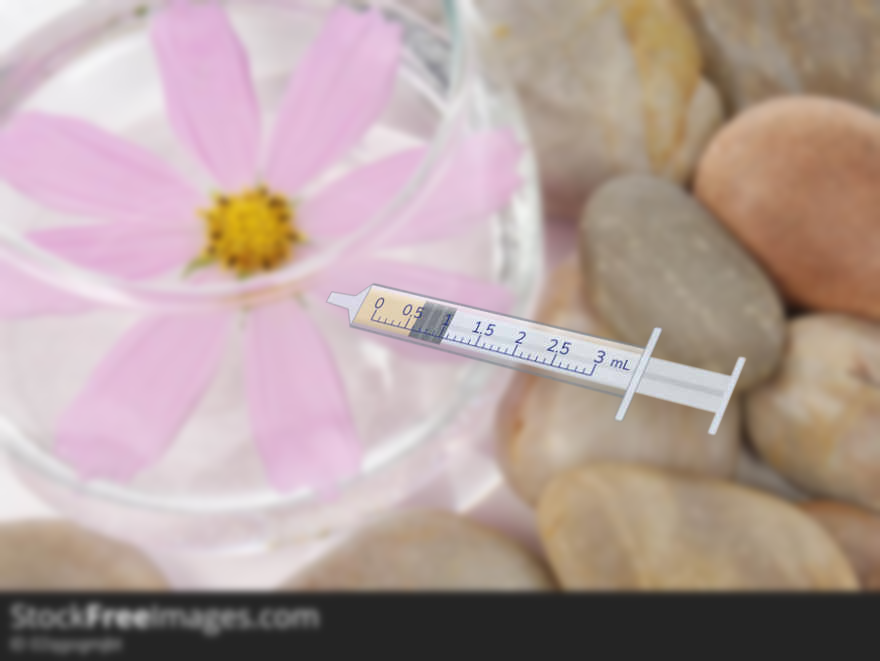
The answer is 0.6 mL
